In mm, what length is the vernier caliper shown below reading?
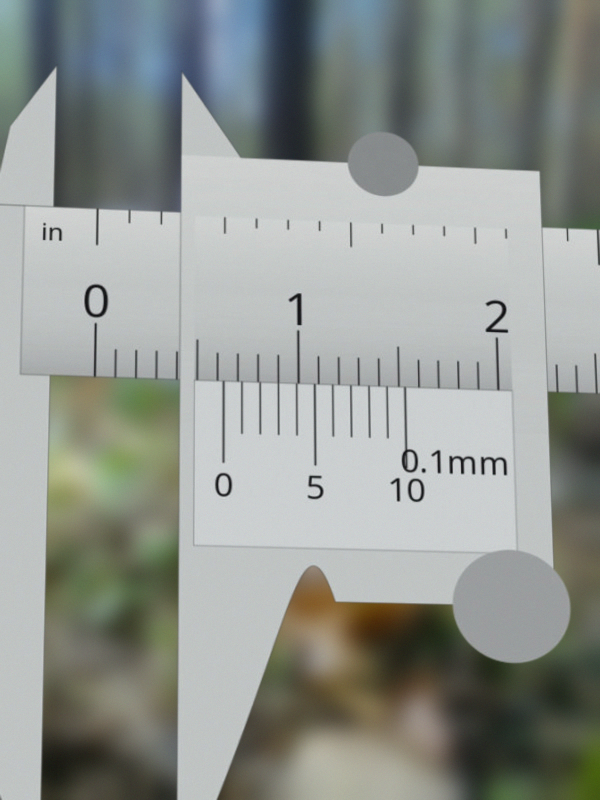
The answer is 6.3 mm
